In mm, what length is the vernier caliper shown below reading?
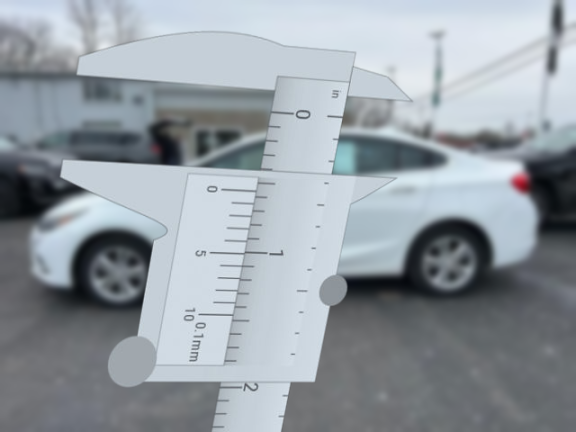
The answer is 5.6 mm
